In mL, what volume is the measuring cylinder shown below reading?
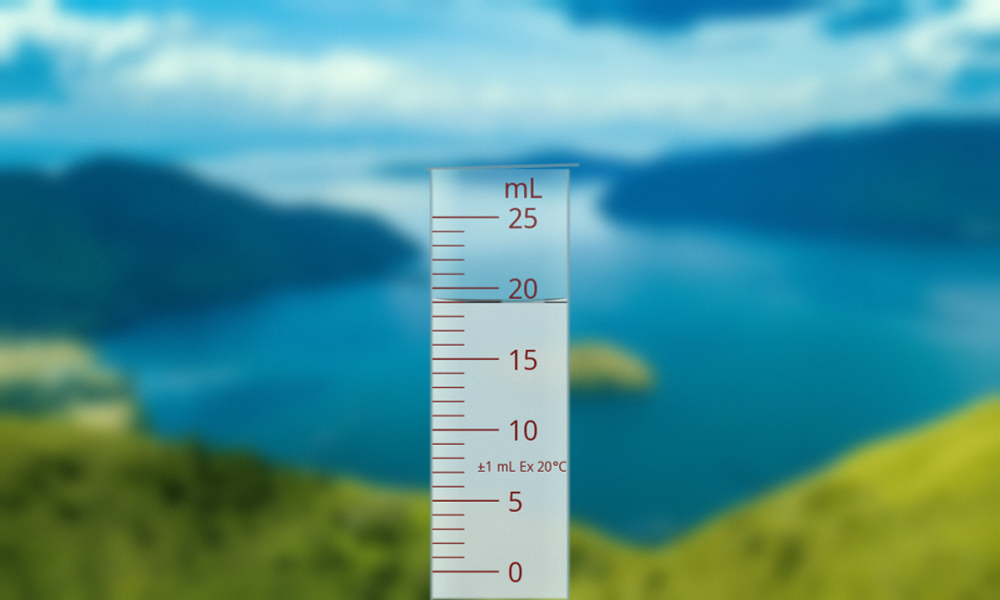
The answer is 19 mL
